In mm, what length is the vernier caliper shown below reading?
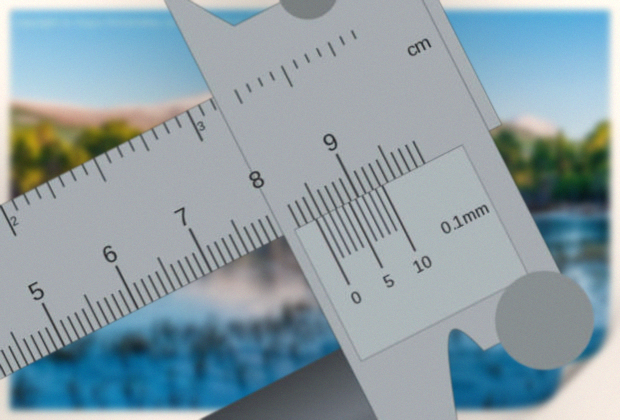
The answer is 84.2 mm
